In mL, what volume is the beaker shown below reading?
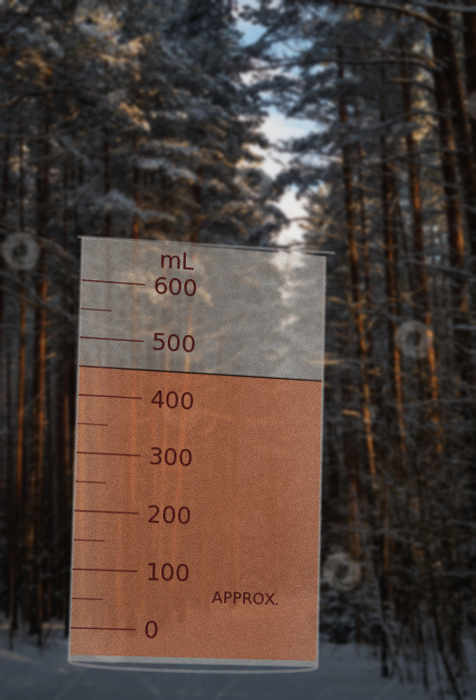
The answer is 450 mL
